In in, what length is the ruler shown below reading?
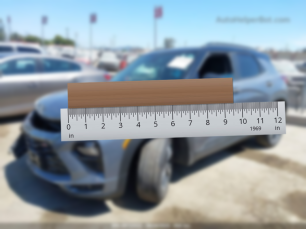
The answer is 9.5 in
